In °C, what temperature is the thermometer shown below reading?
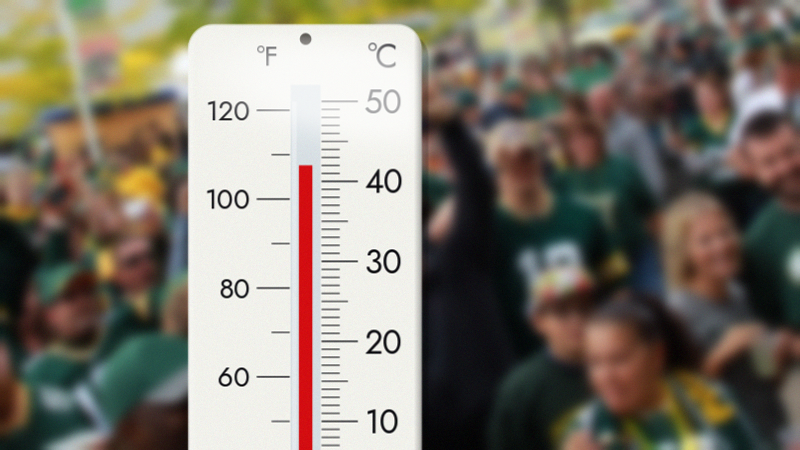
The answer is 42 °C
